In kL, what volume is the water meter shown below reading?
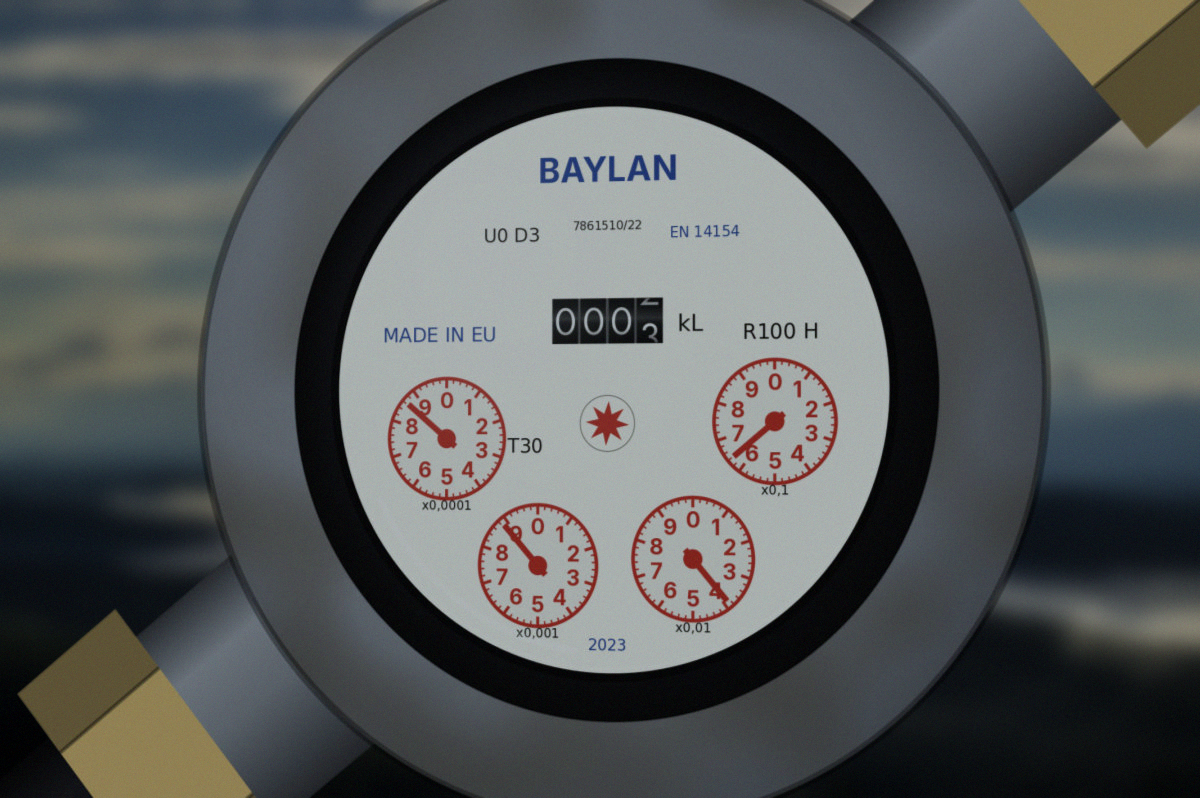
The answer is 2.6388 kL
